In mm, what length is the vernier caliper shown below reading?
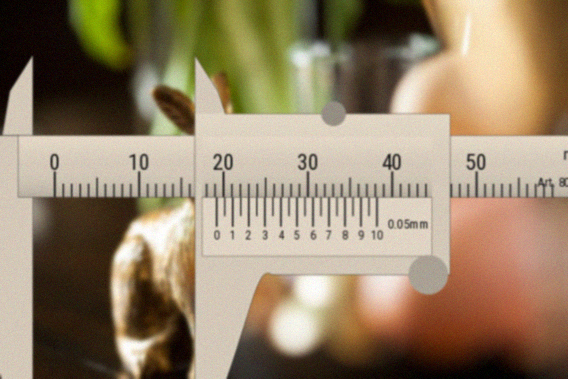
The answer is 19.2 mm
